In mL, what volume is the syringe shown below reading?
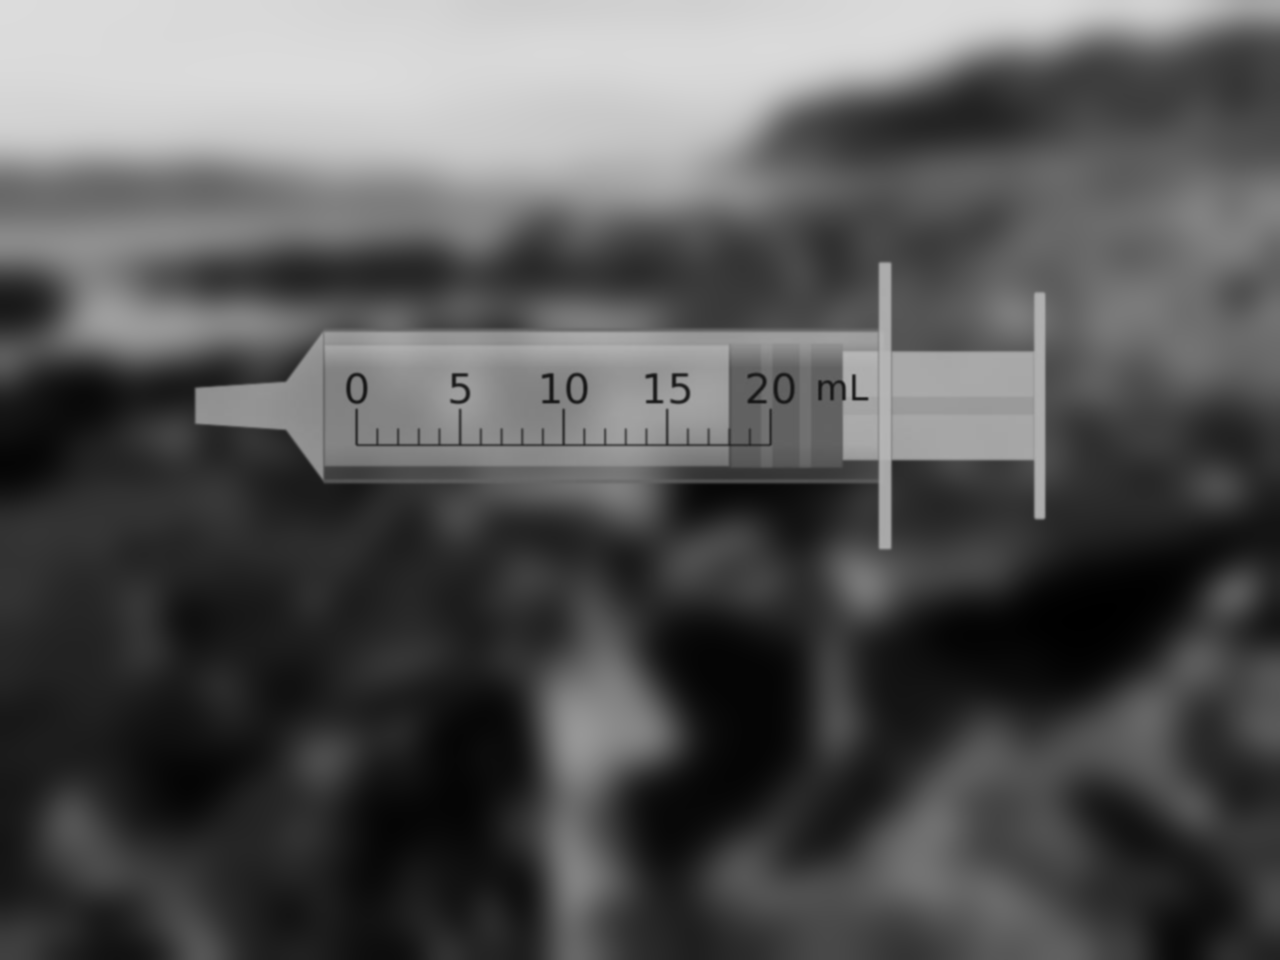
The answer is 18 mL
